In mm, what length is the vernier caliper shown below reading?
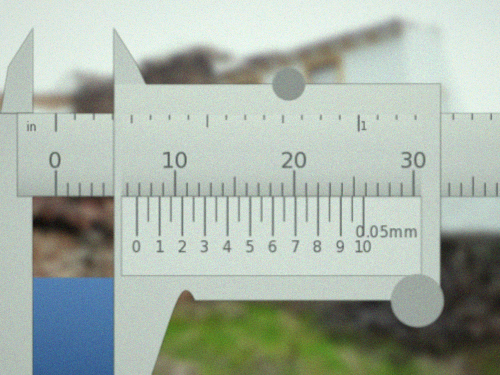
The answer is 6.8 mm
